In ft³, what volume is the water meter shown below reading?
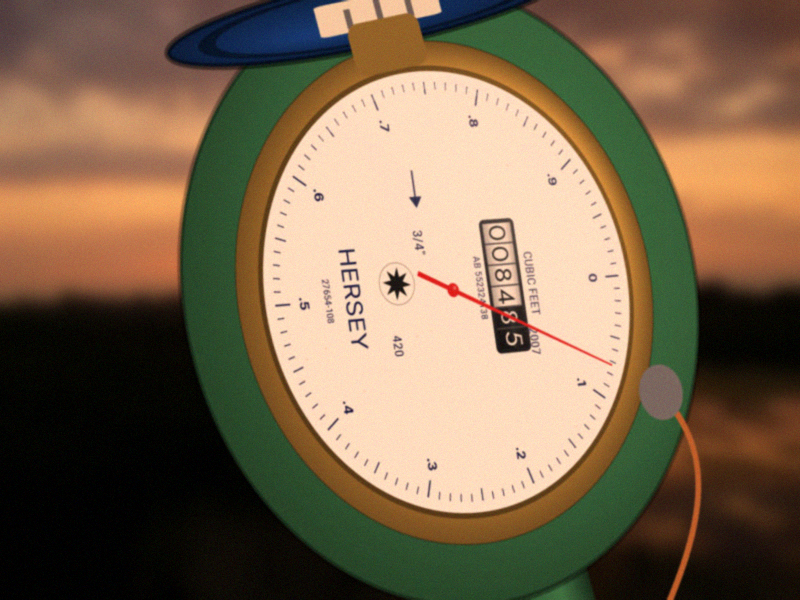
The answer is 8485.07 ft³
